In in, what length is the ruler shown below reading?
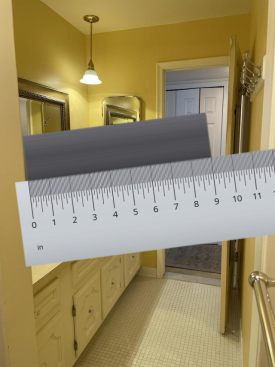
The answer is 9 in
